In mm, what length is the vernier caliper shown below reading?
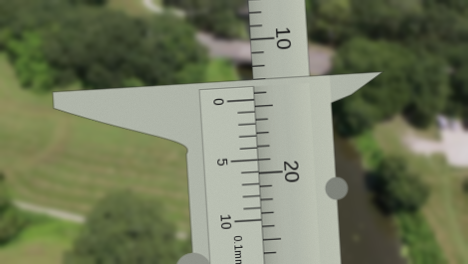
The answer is 14.5 mm
